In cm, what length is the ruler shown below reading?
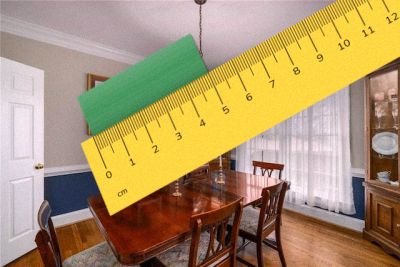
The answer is 5 cm
